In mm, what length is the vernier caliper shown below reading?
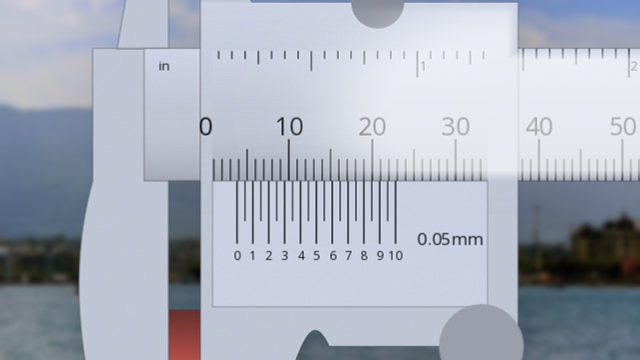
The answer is 3.8 mm
